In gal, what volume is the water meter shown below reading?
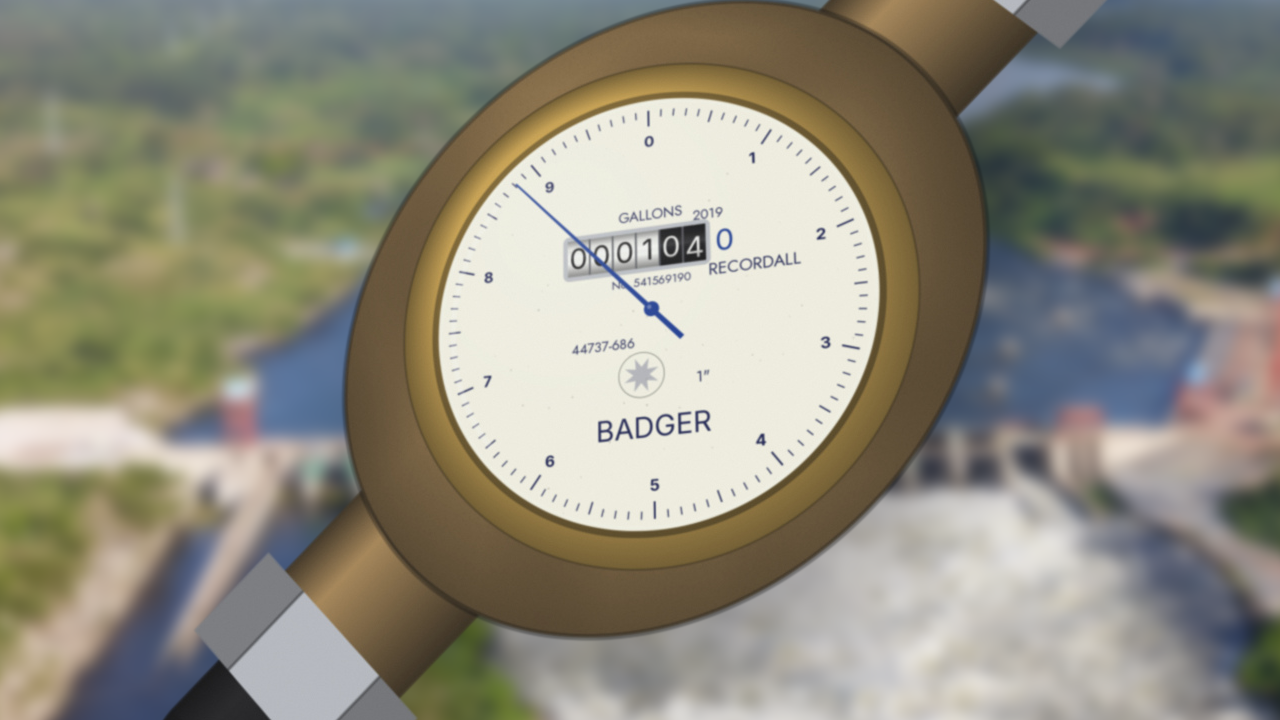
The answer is 1038.8 gal
